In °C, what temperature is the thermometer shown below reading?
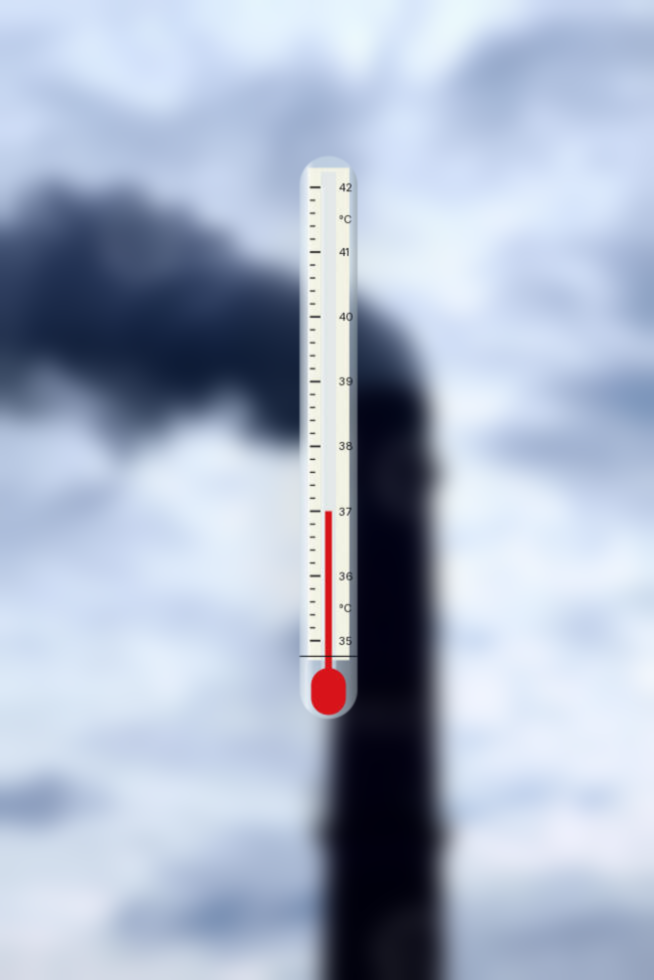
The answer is 37 °C
